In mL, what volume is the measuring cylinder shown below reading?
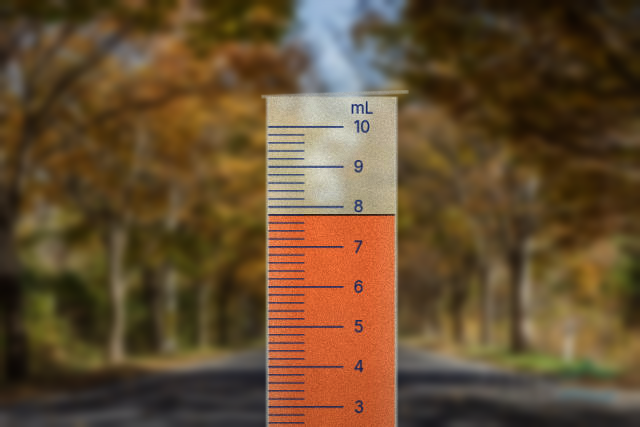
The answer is 7.8 mL
